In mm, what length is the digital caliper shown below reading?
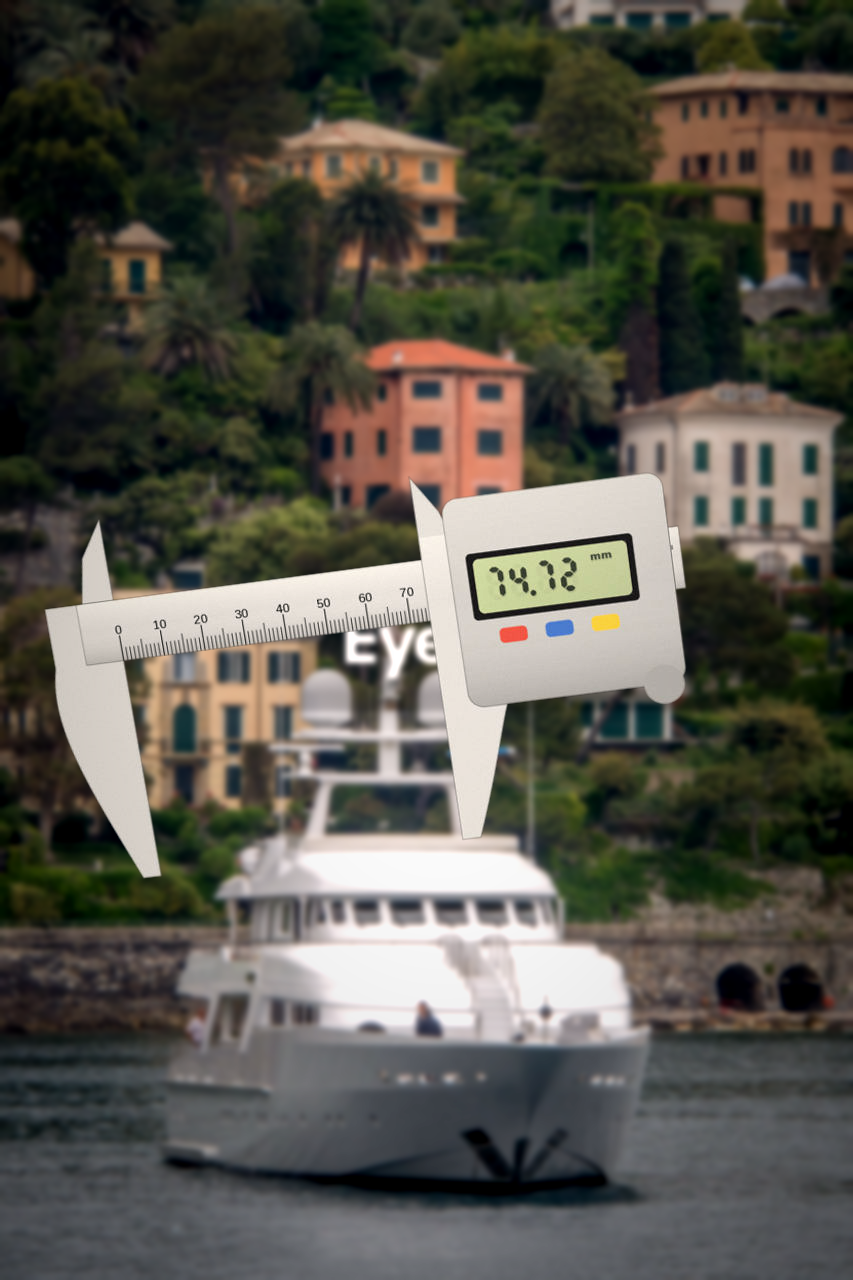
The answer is 74.72 mm
